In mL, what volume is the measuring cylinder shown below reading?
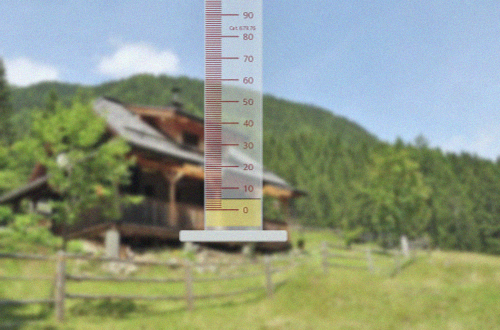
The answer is 5 mL
